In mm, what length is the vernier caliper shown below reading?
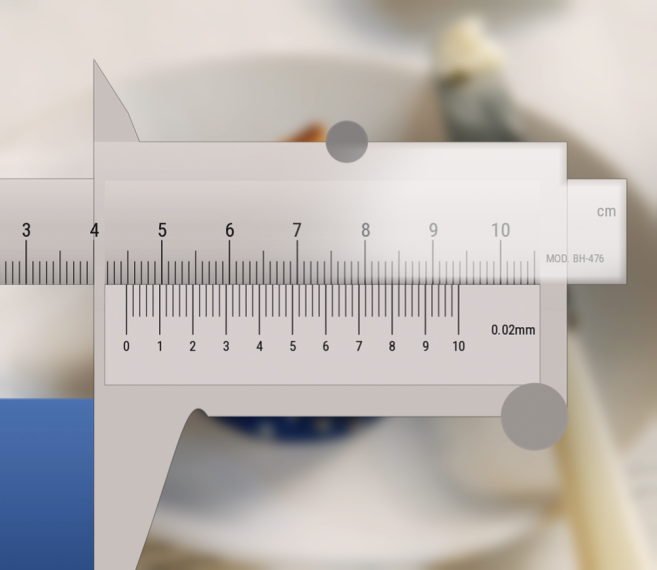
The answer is 44.8 mm
